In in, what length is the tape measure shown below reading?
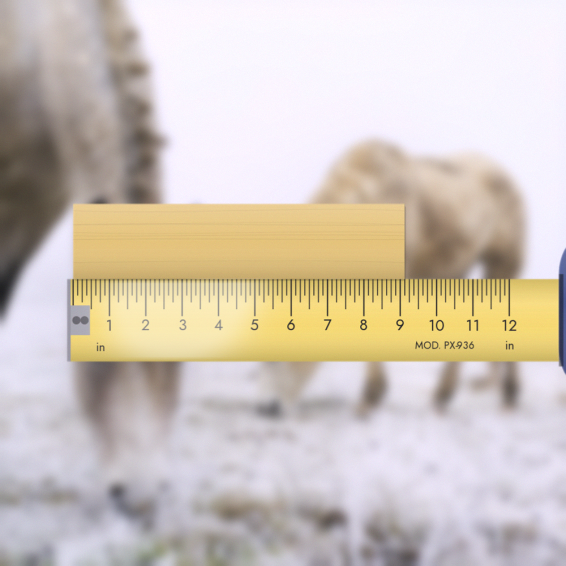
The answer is 9.125 in
